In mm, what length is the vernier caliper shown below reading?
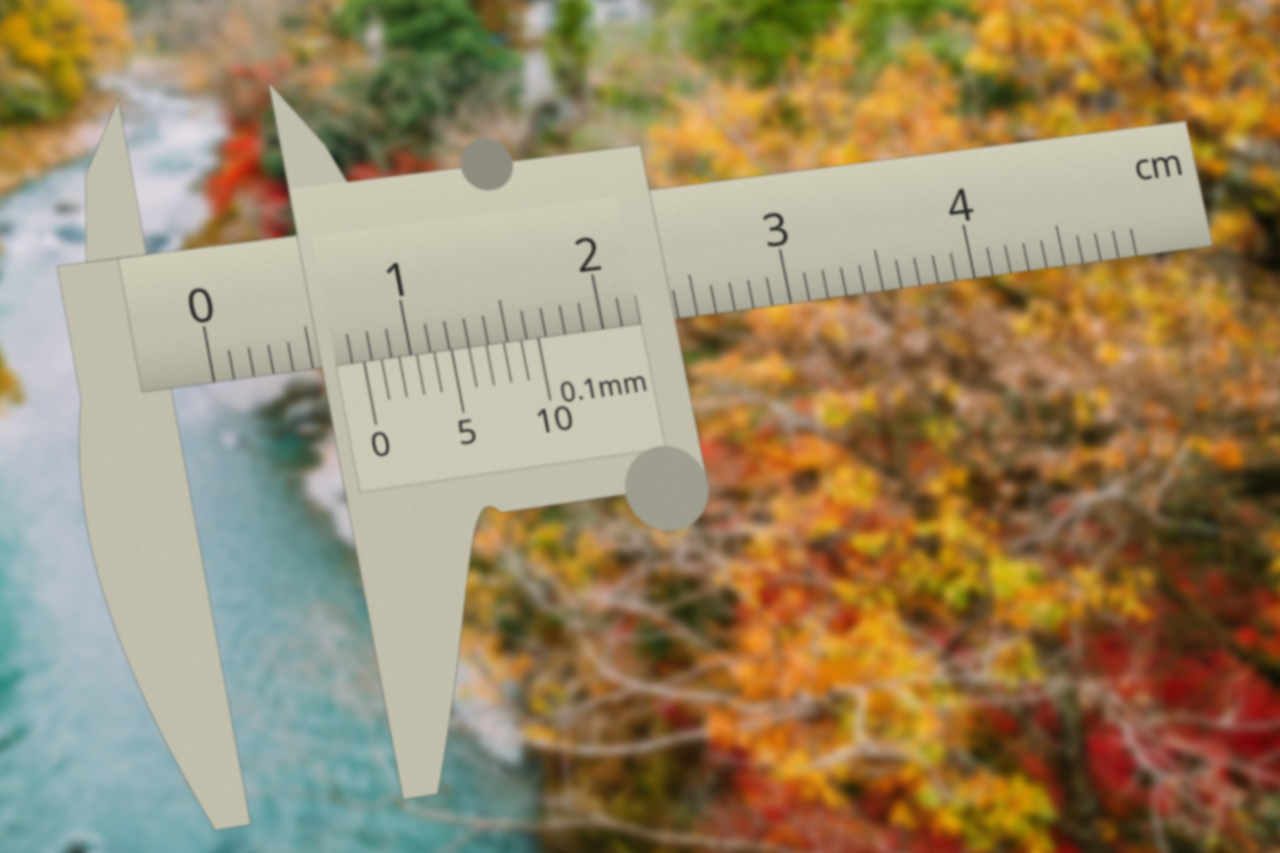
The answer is 7.6 mm
